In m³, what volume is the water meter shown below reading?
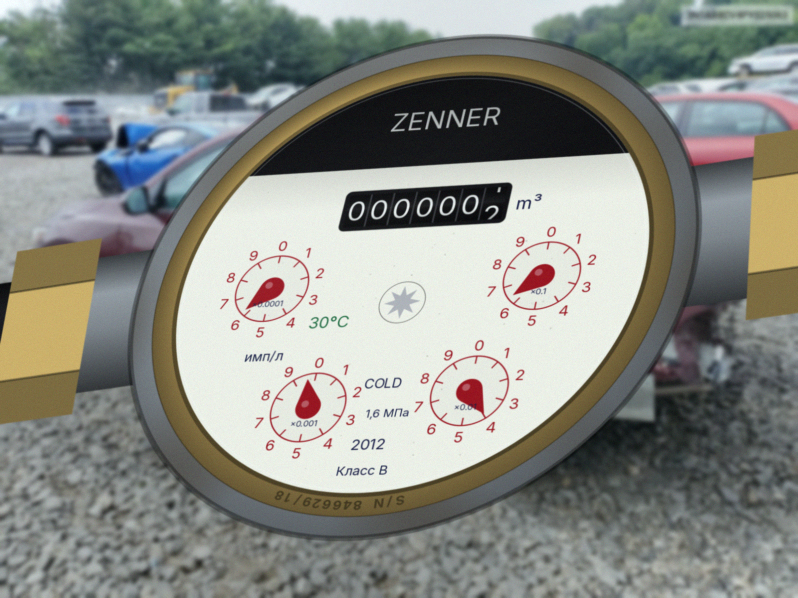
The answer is 1.6396 m³
